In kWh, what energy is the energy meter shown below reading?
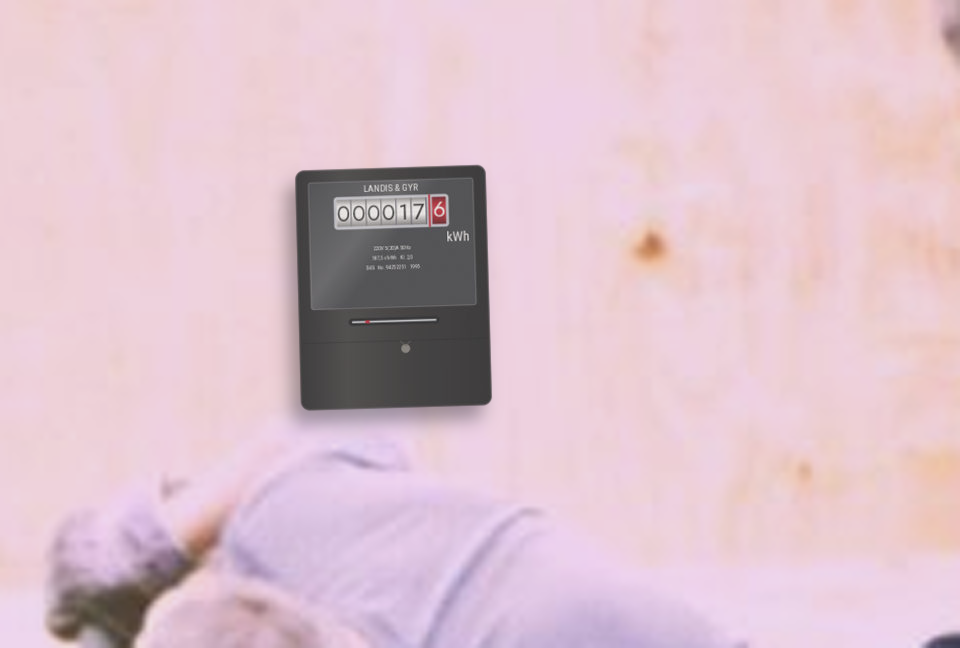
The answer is 17.6 kWh
